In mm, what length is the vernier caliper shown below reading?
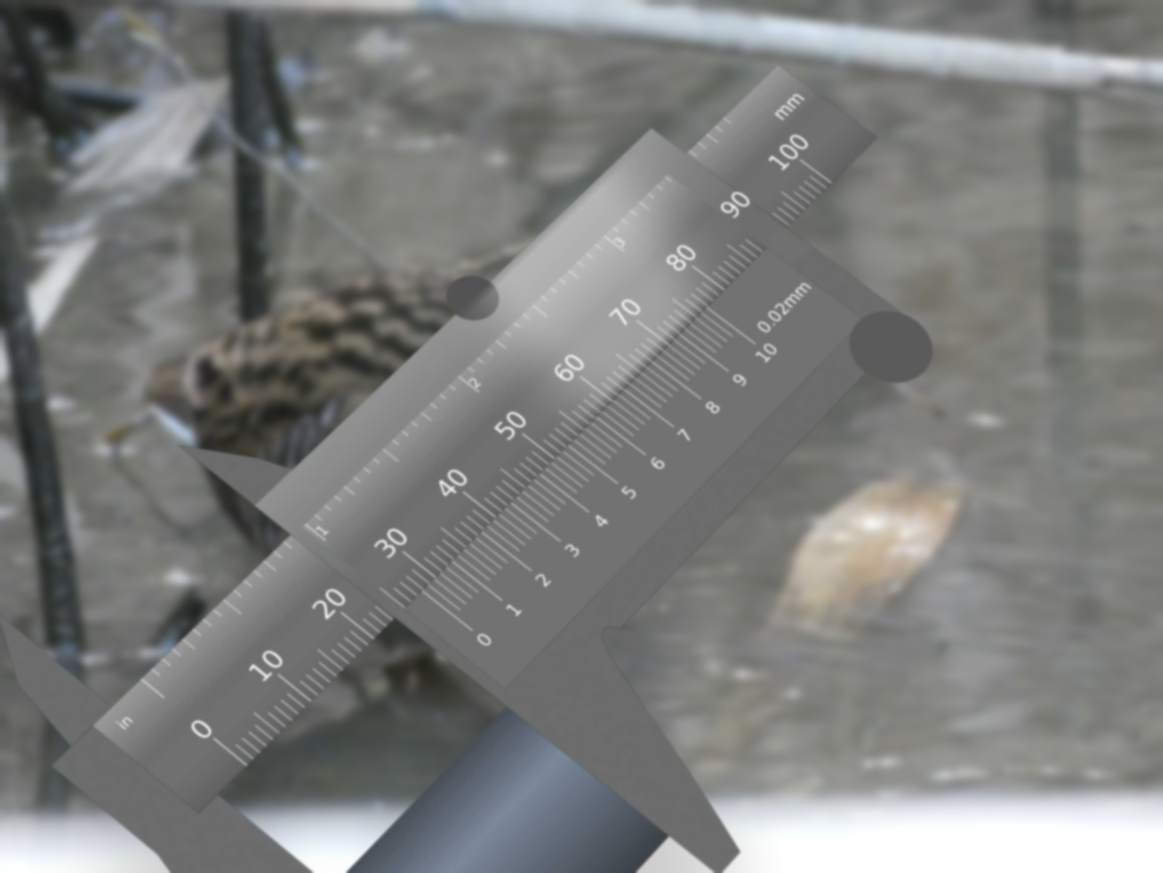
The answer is 27.8 mm
